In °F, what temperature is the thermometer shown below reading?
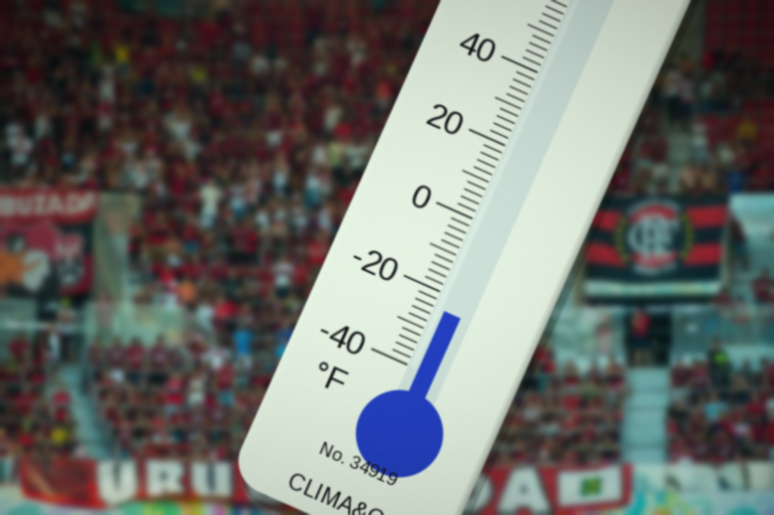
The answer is -24 °F
